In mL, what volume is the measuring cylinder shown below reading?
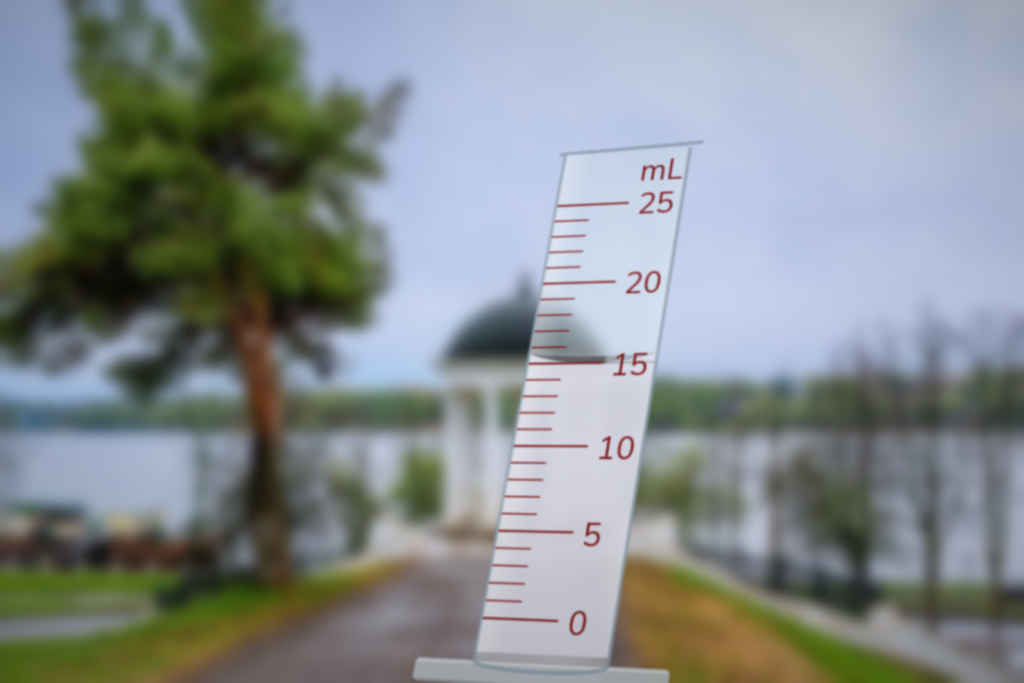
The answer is 15 mL
